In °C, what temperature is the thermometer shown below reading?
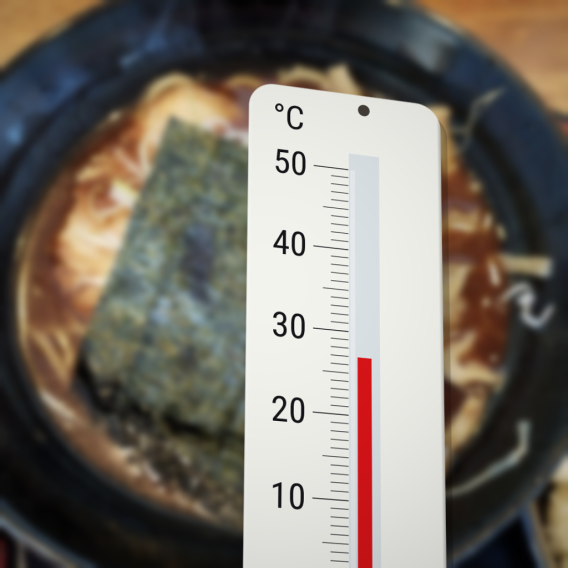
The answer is 27 °C
